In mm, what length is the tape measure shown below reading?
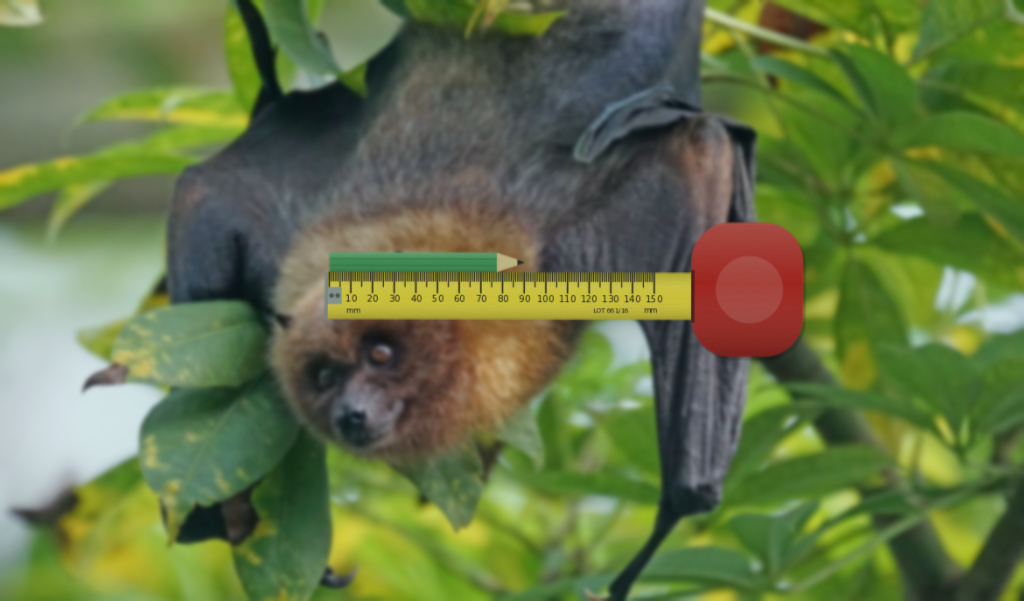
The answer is 90 mm
